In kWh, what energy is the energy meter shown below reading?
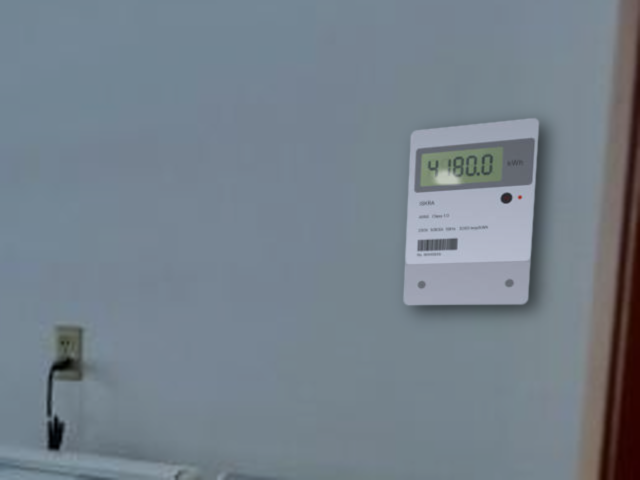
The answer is 4180.0 kWh
